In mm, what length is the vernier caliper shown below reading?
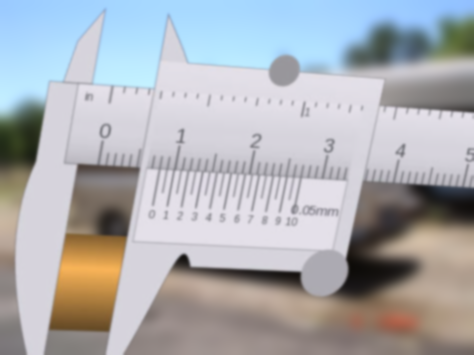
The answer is 8.0 mm
